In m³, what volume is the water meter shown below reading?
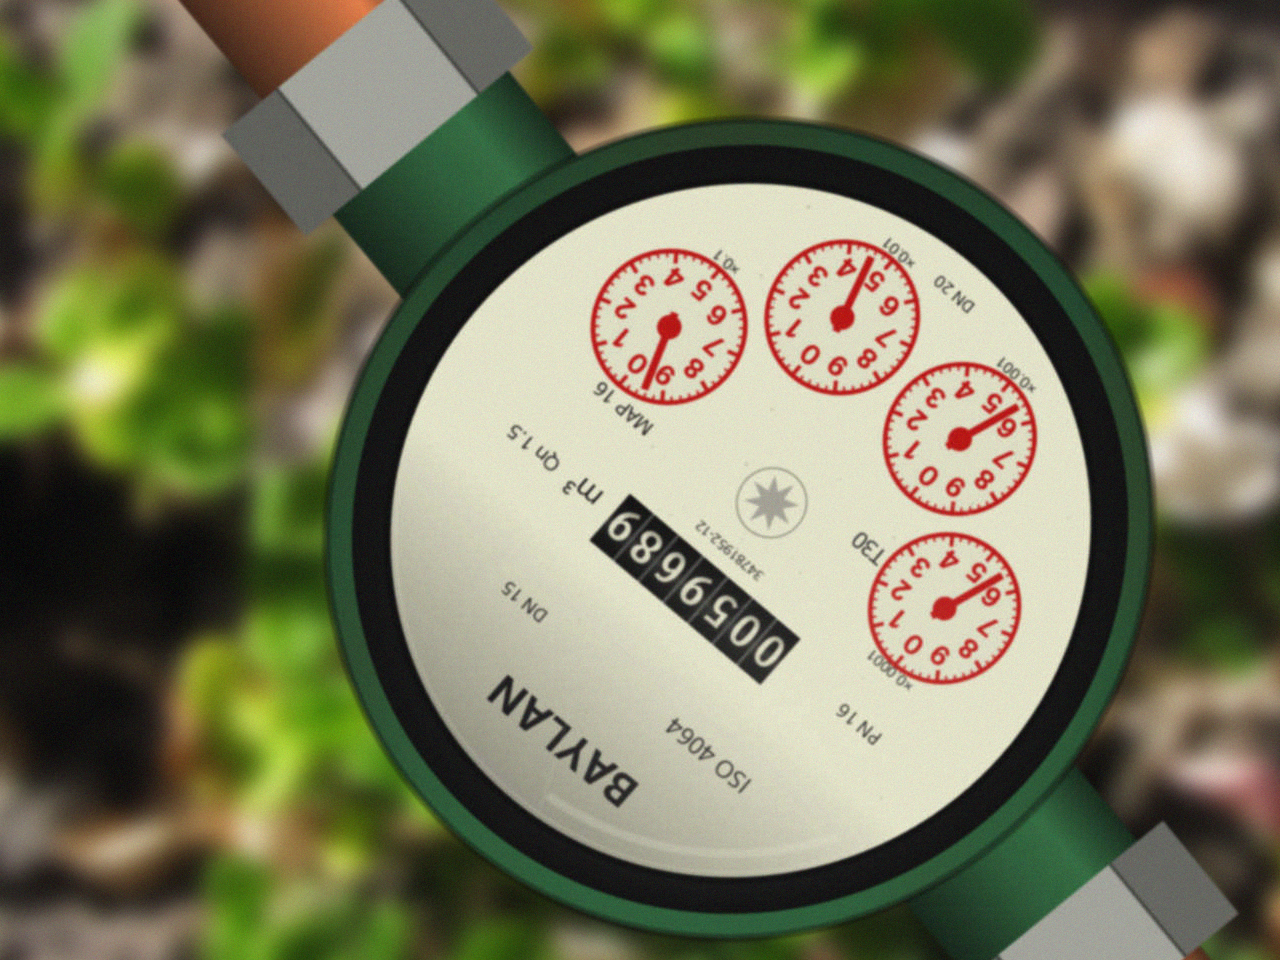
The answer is 59688.9455 m³
